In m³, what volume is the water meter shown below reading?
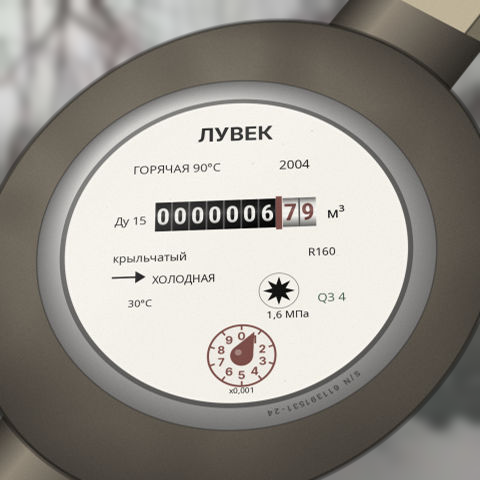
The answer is 6.790 m³
